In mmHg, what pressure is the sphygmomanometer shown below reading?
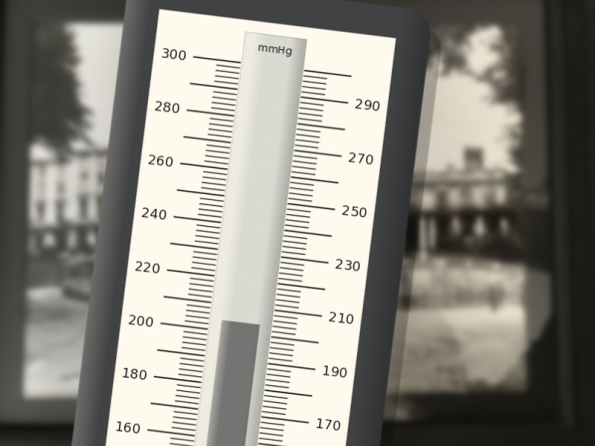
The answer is 204 mmHg
